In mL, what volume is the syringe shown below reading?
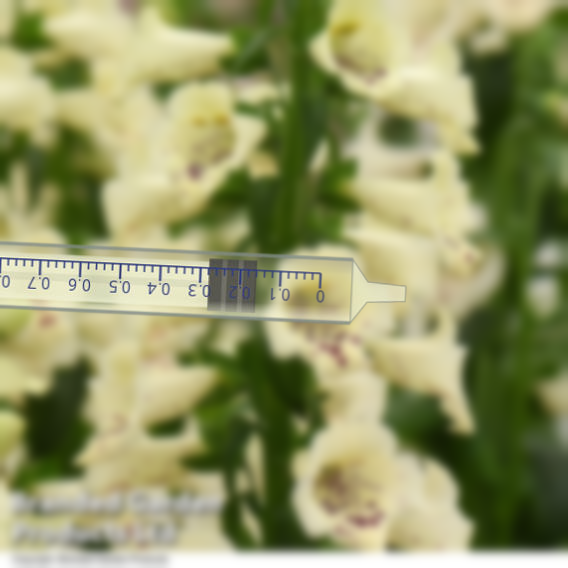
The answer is 0.16 mL
